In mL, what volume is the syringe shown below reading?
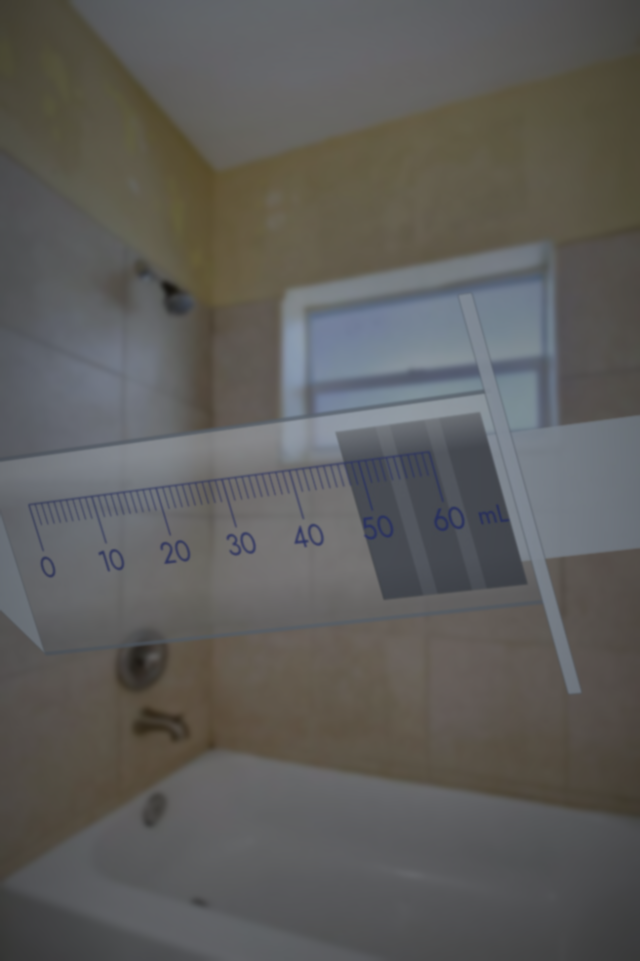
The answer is 48 mL
